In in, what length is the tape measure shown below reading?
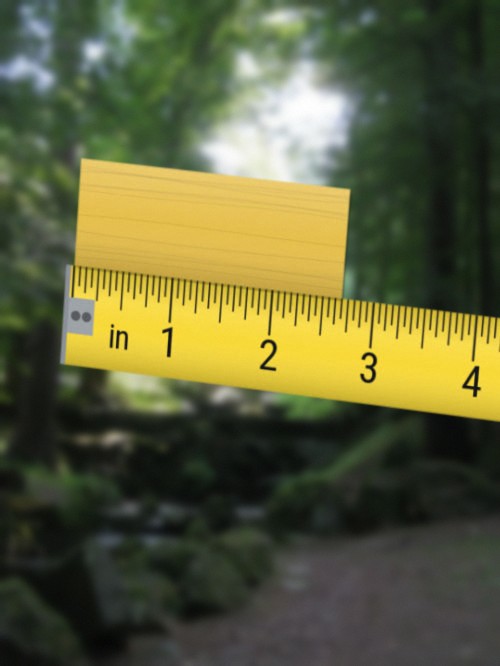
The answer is 2.6875 in
